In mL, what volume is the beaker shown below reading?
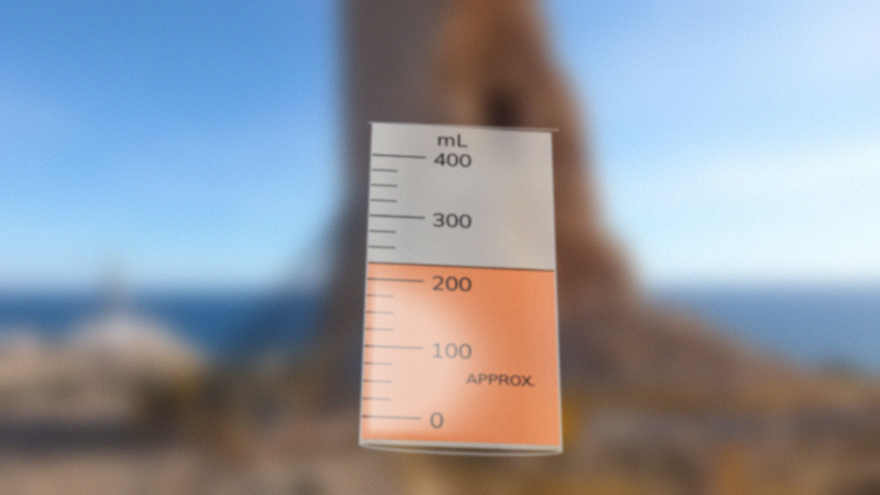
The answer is 225 mL
